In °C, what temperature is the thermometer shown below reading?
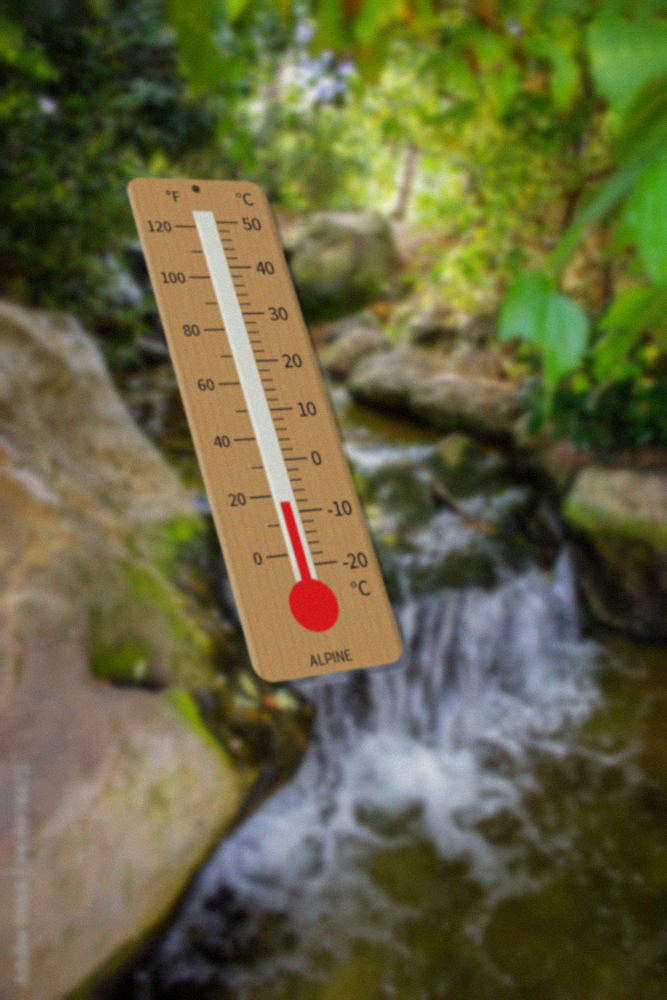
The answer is -8 °C
